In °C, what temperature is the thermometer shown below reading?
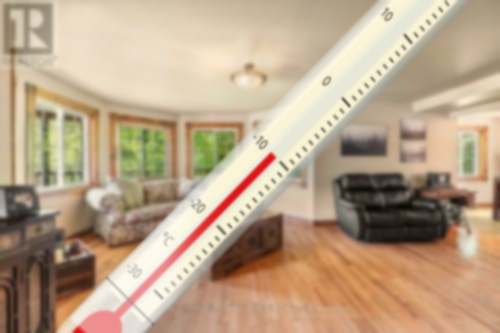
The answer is -10 °C
